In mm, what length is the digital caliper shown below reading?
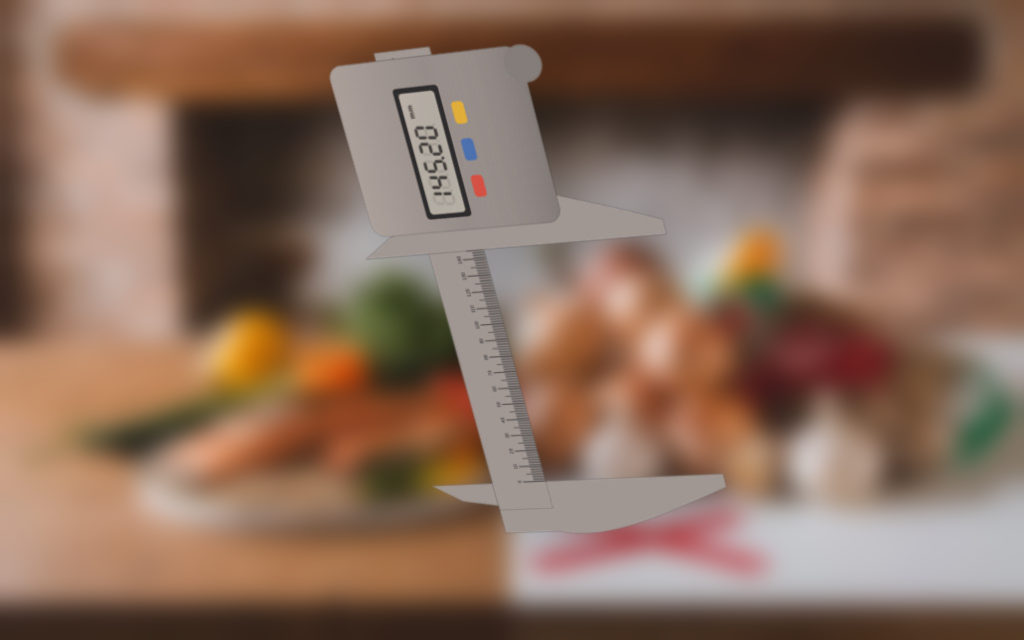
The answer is 145.20 mm
